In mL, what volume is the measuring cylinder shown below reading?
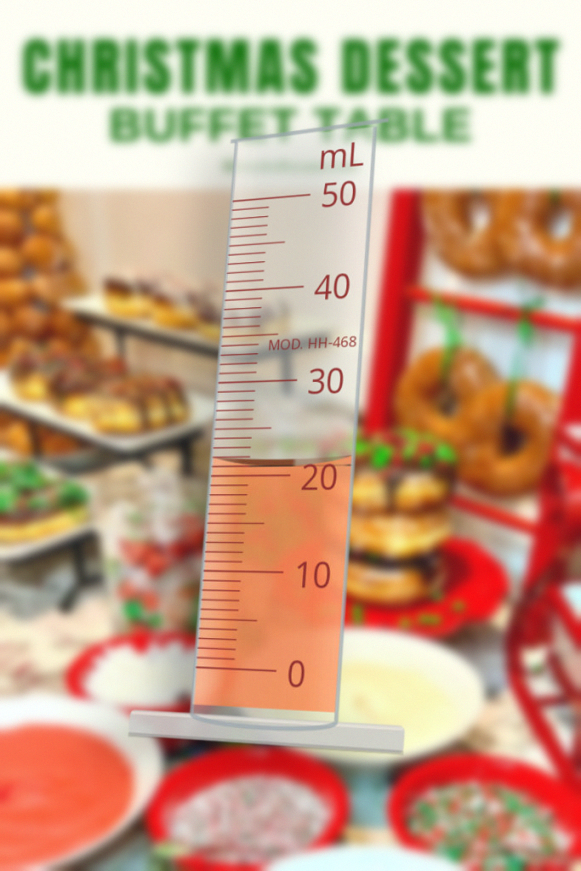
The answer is 21 mL
